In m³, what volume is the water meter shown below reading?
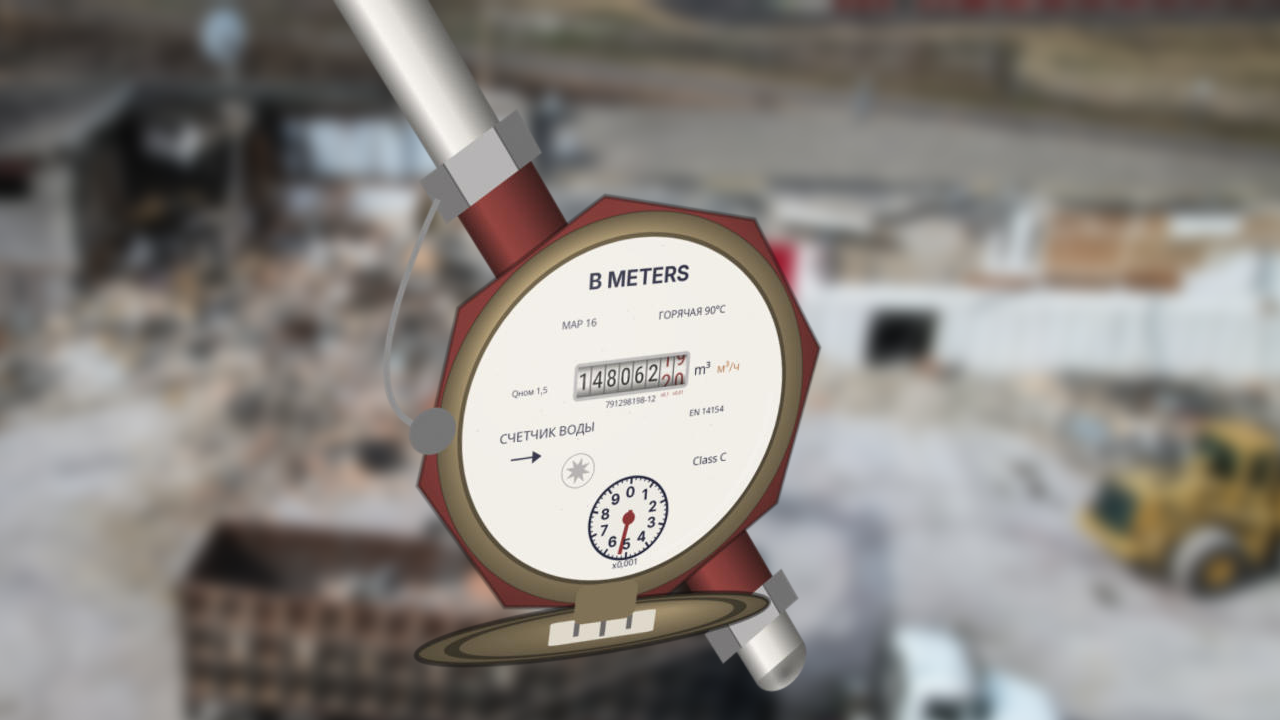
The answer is 148062.195 m³
